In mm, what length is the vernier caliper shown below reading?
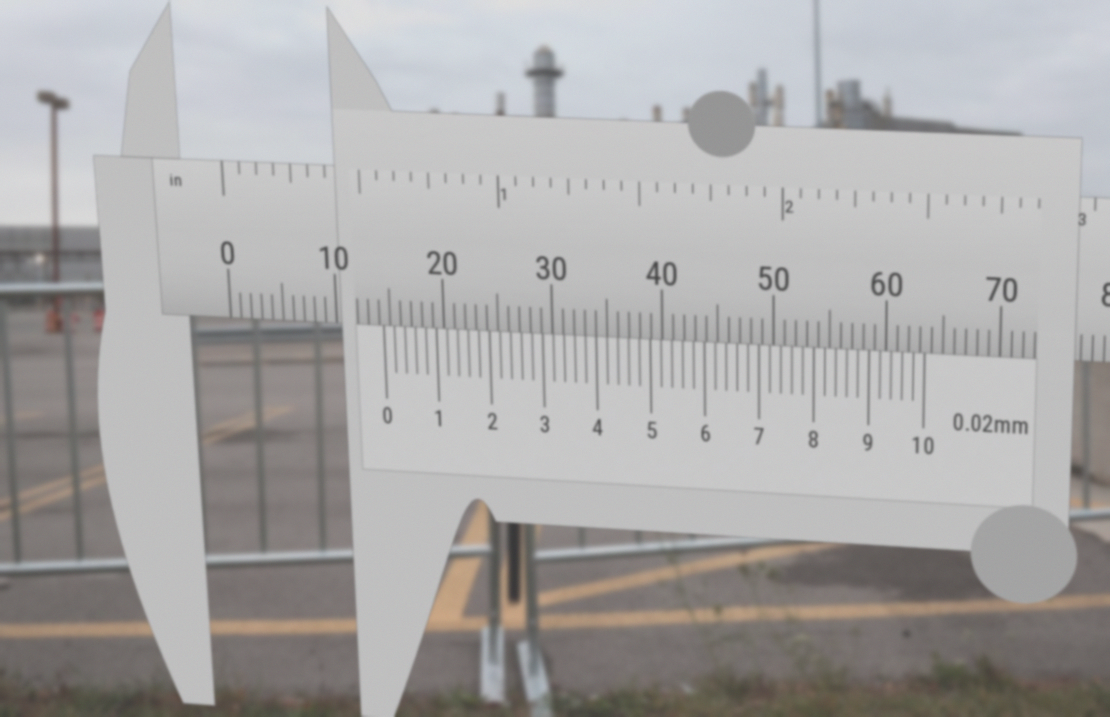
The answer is 14.4 mm
